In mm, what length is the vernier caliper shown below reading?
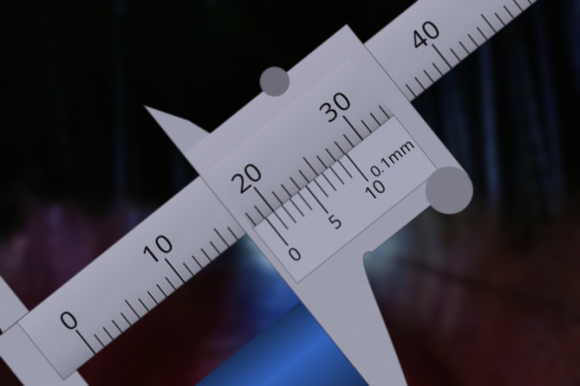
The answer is 19.1 mm
